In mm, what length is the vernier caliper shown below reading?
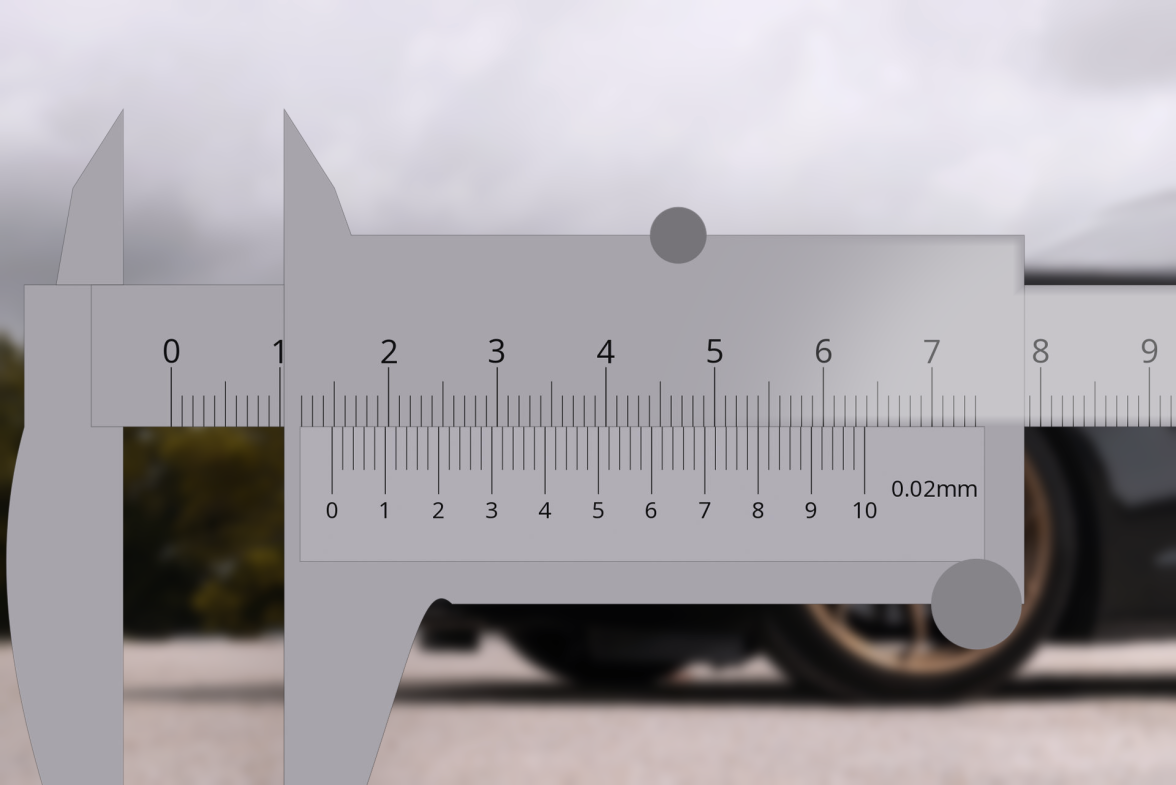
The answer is 14.8 mm
